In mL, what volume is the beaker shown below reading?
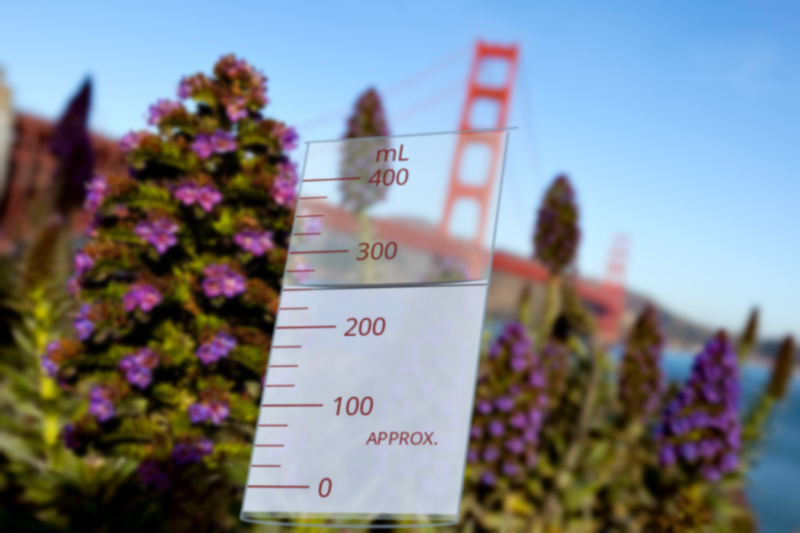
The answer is 250 mL
